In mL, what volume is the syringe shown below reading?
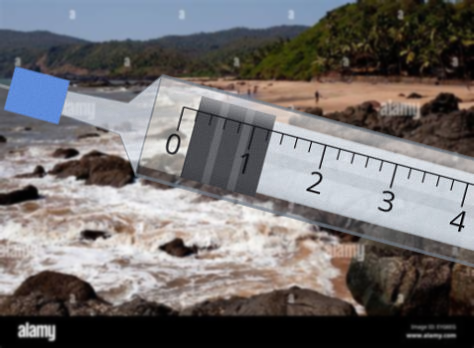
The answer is 0.2 mL
